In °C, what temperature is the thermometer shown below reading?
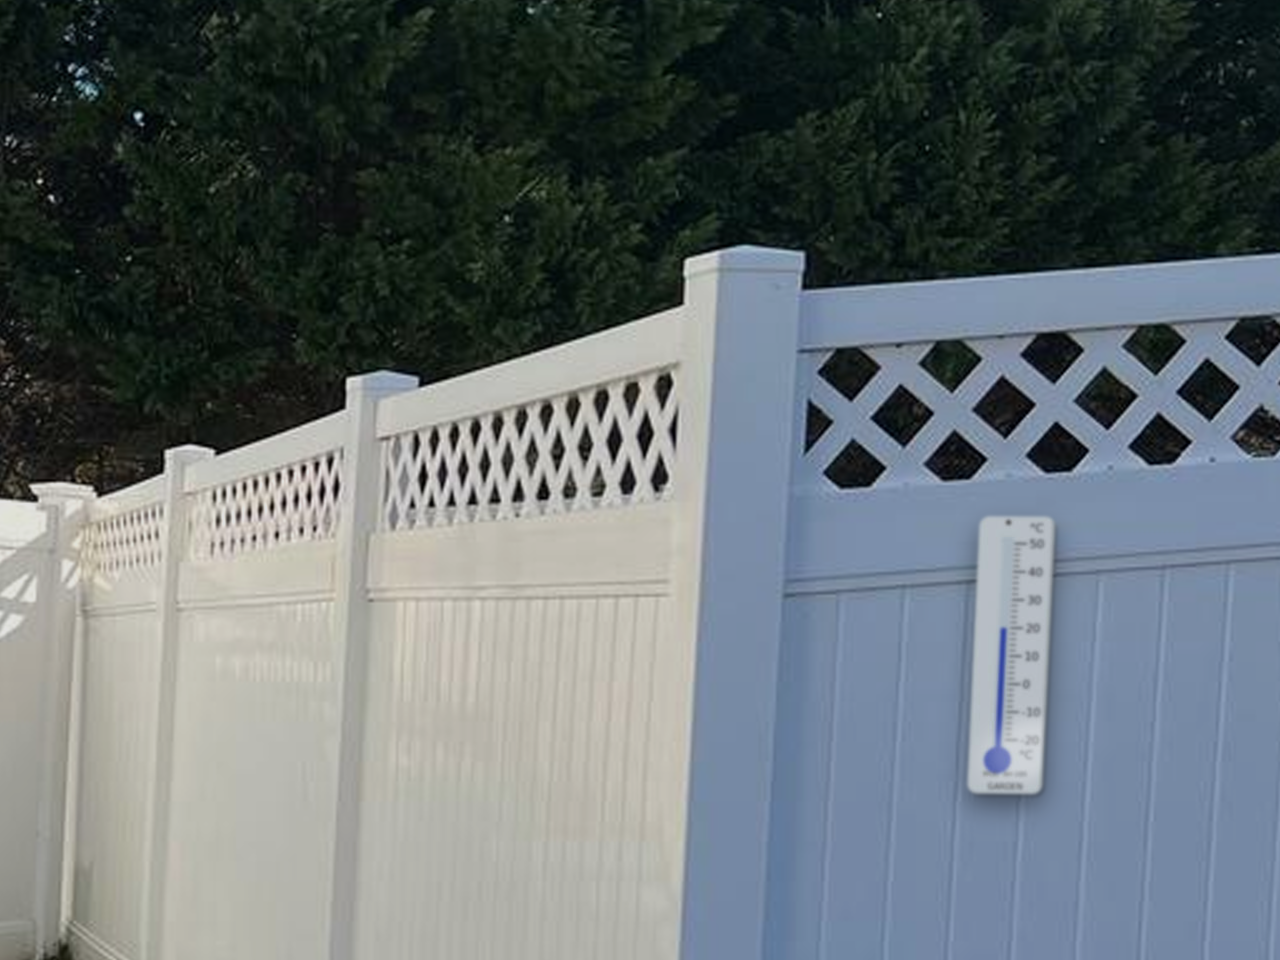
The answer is 20 °C
